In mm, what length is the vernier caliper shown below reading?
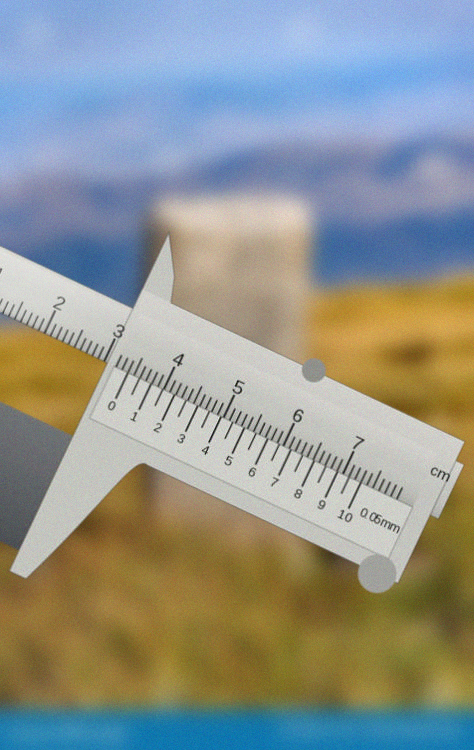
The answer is 34.0 mm
